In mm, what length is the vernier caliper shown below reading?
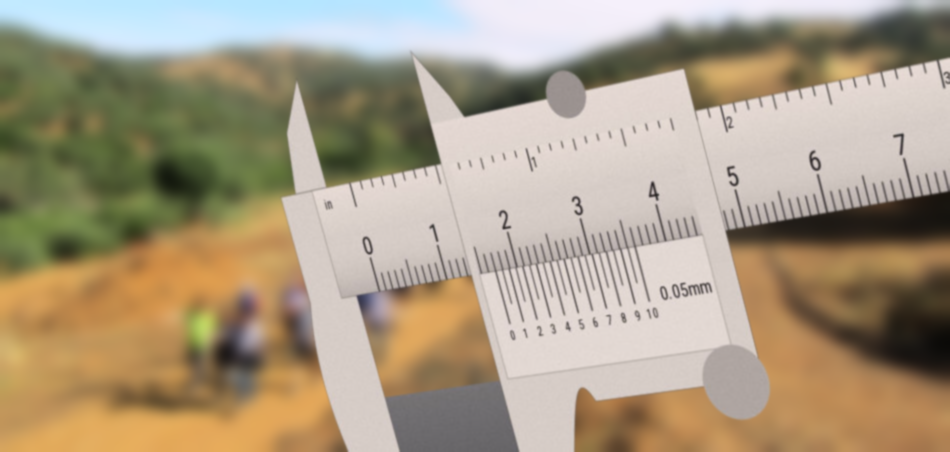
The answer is 17.0 mm
